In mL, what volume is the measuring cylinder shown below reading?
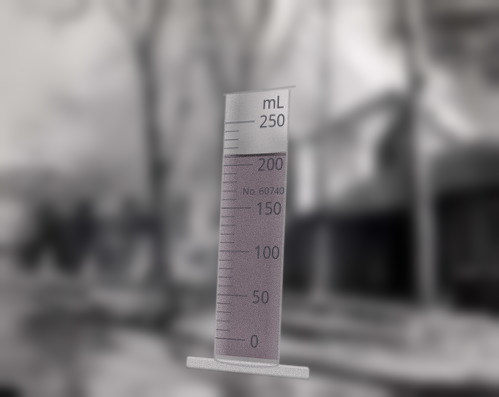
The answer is 210 mL
